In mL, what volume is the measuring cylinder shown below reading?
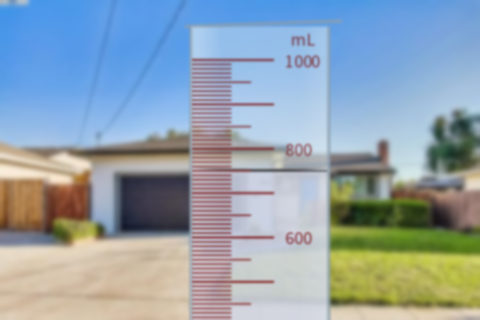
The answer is 750 mL
